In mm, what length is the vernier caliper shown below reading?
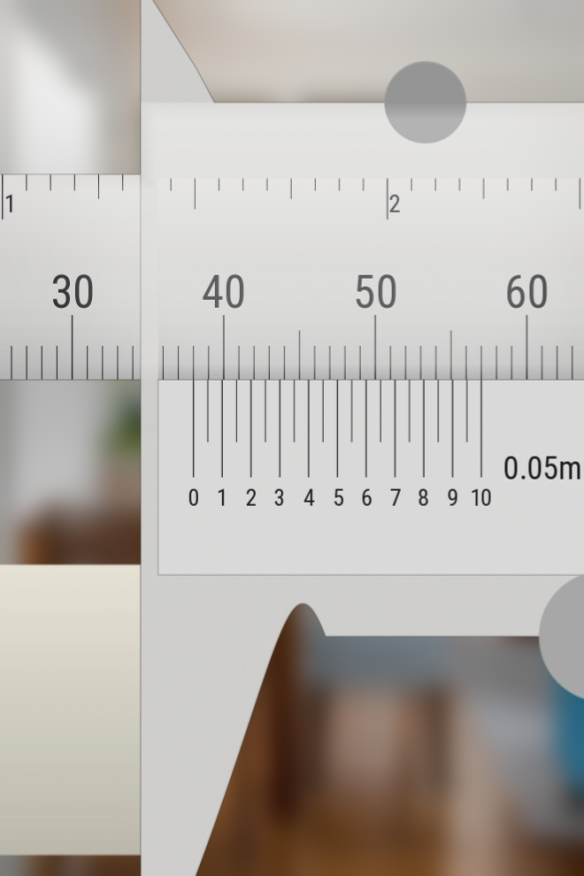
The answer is 38.0 mm
